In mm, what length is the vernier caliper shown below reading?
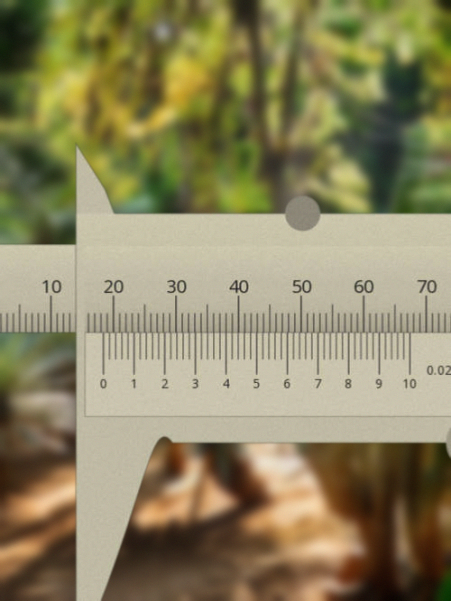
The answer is 18.4 mm
